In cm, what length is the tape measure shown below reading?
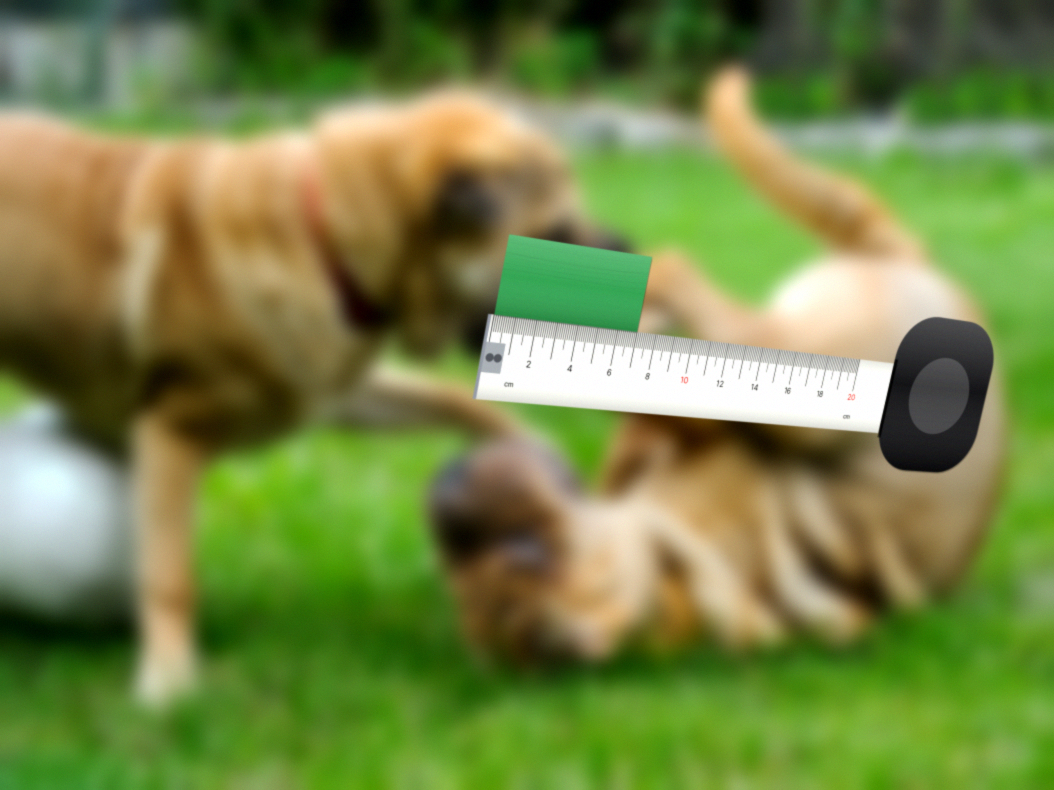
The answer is 7 cm
